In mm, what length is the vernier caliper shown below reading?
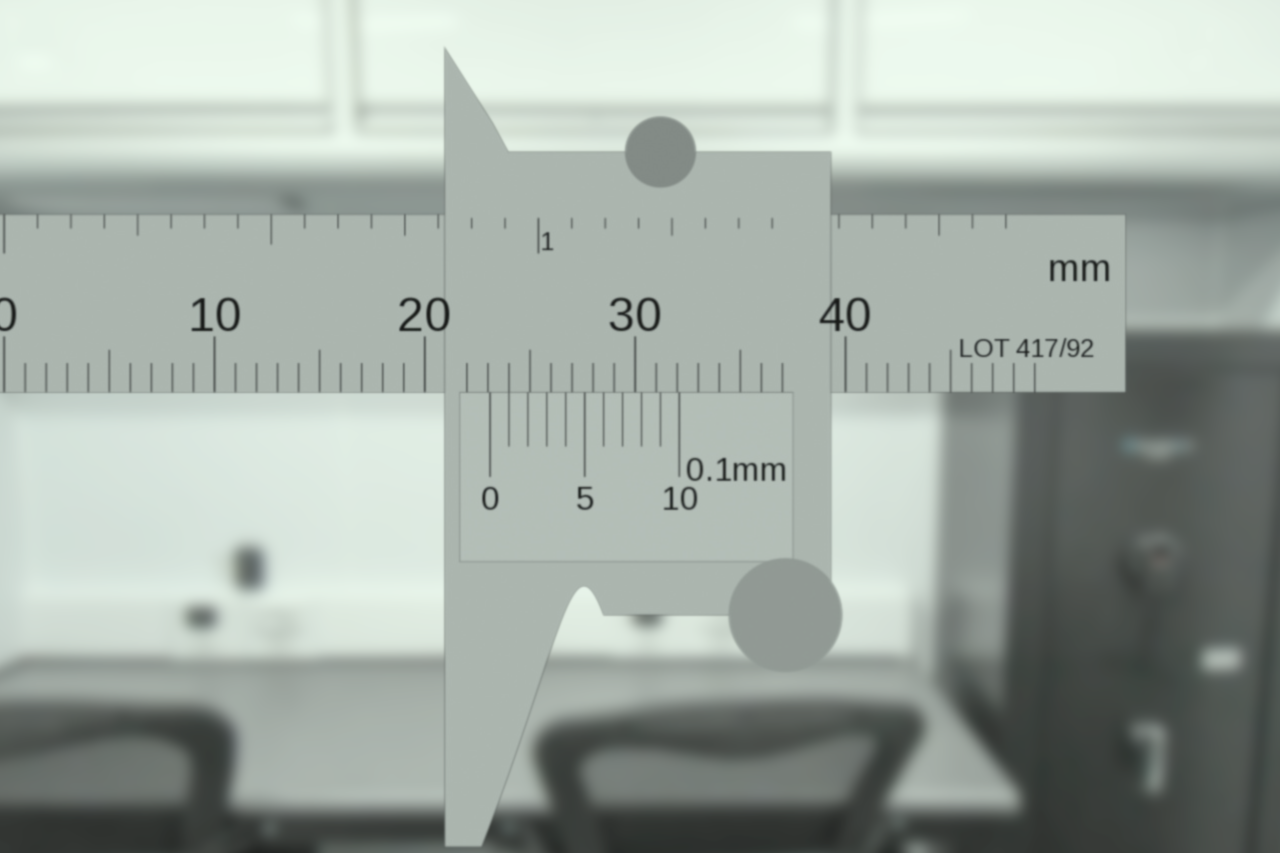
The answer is 23.1 mm
